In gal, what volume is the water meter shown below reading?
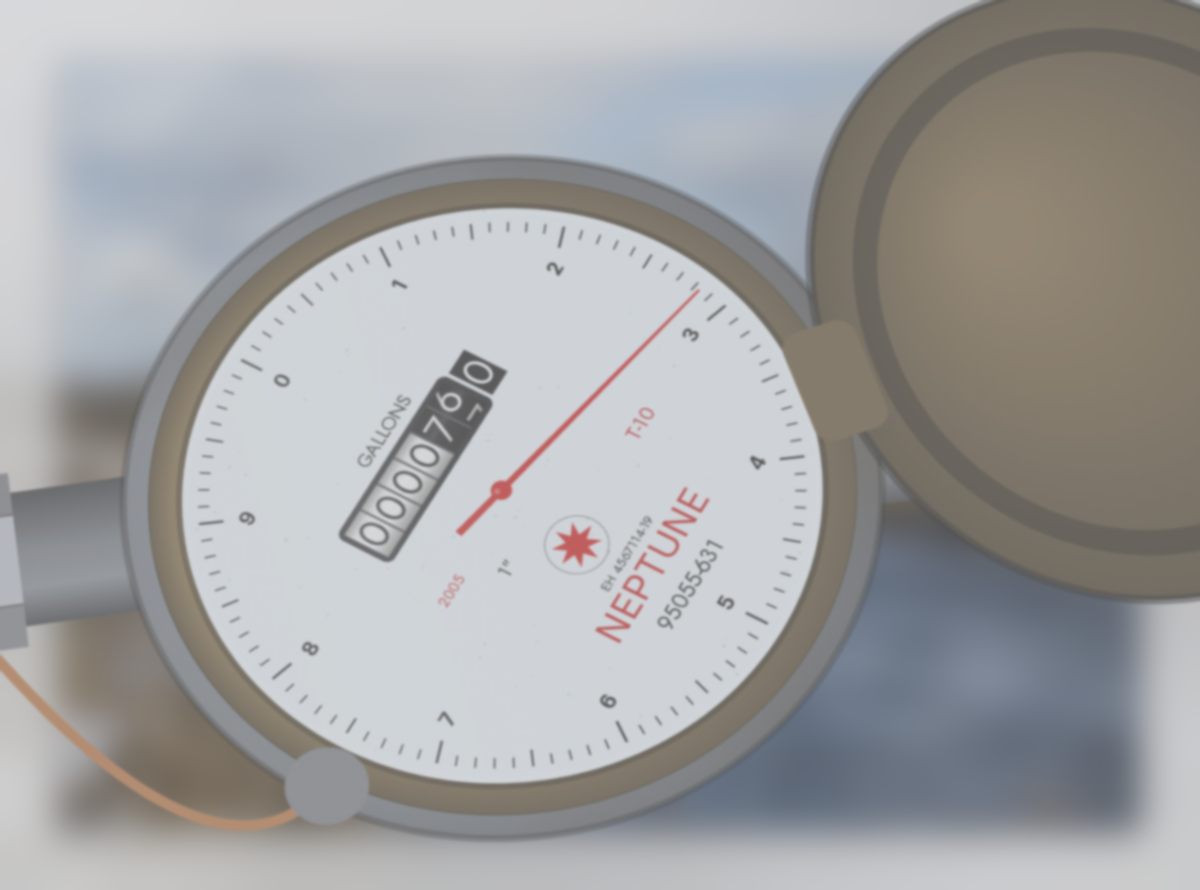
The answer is 762.8 gal
